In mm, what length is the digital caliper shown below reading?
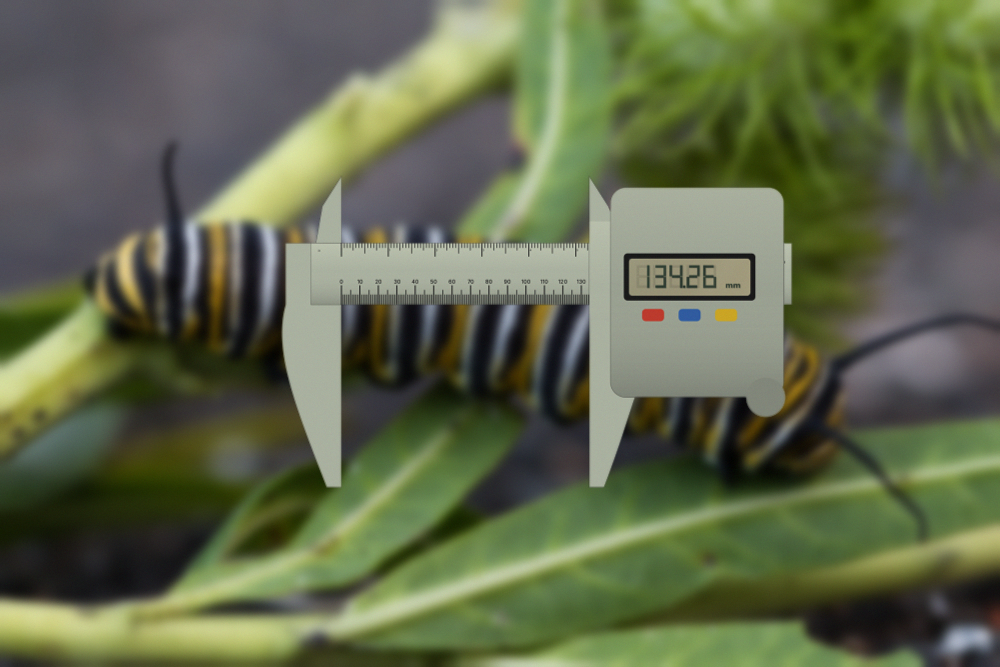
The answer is 134.26 mm
